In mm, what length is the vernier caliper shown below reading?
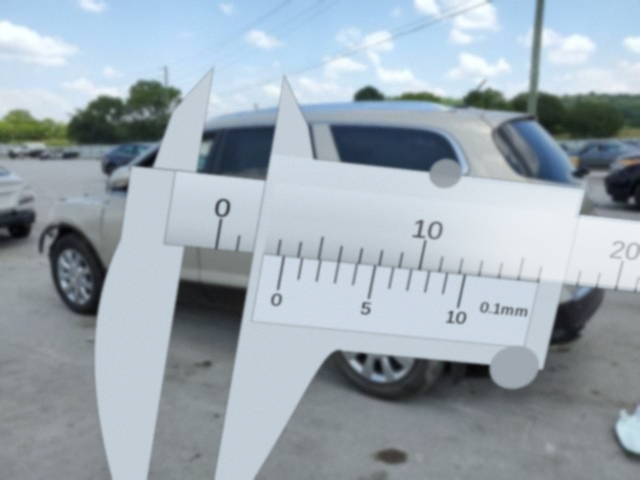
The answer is 3.3 mm
